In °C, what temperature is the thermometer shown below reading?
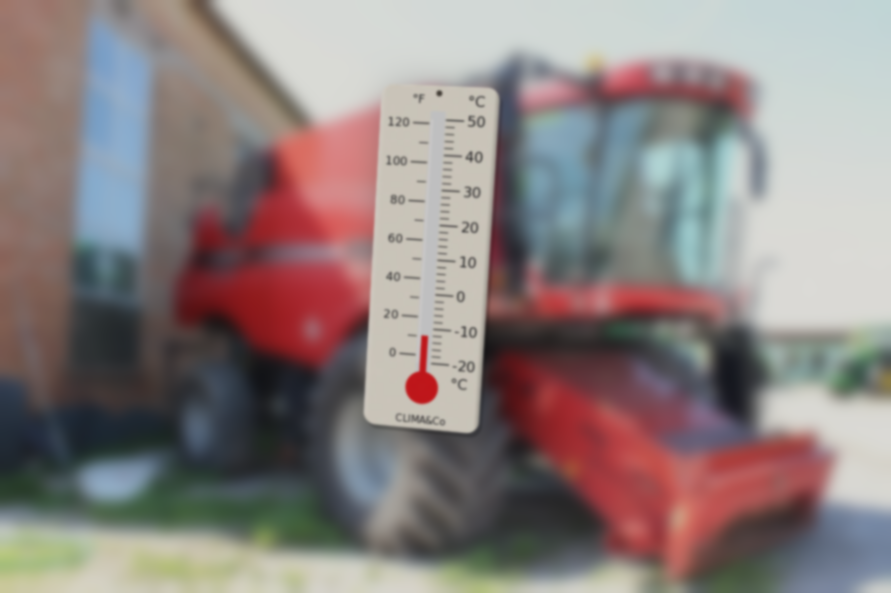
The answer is -12 °C
